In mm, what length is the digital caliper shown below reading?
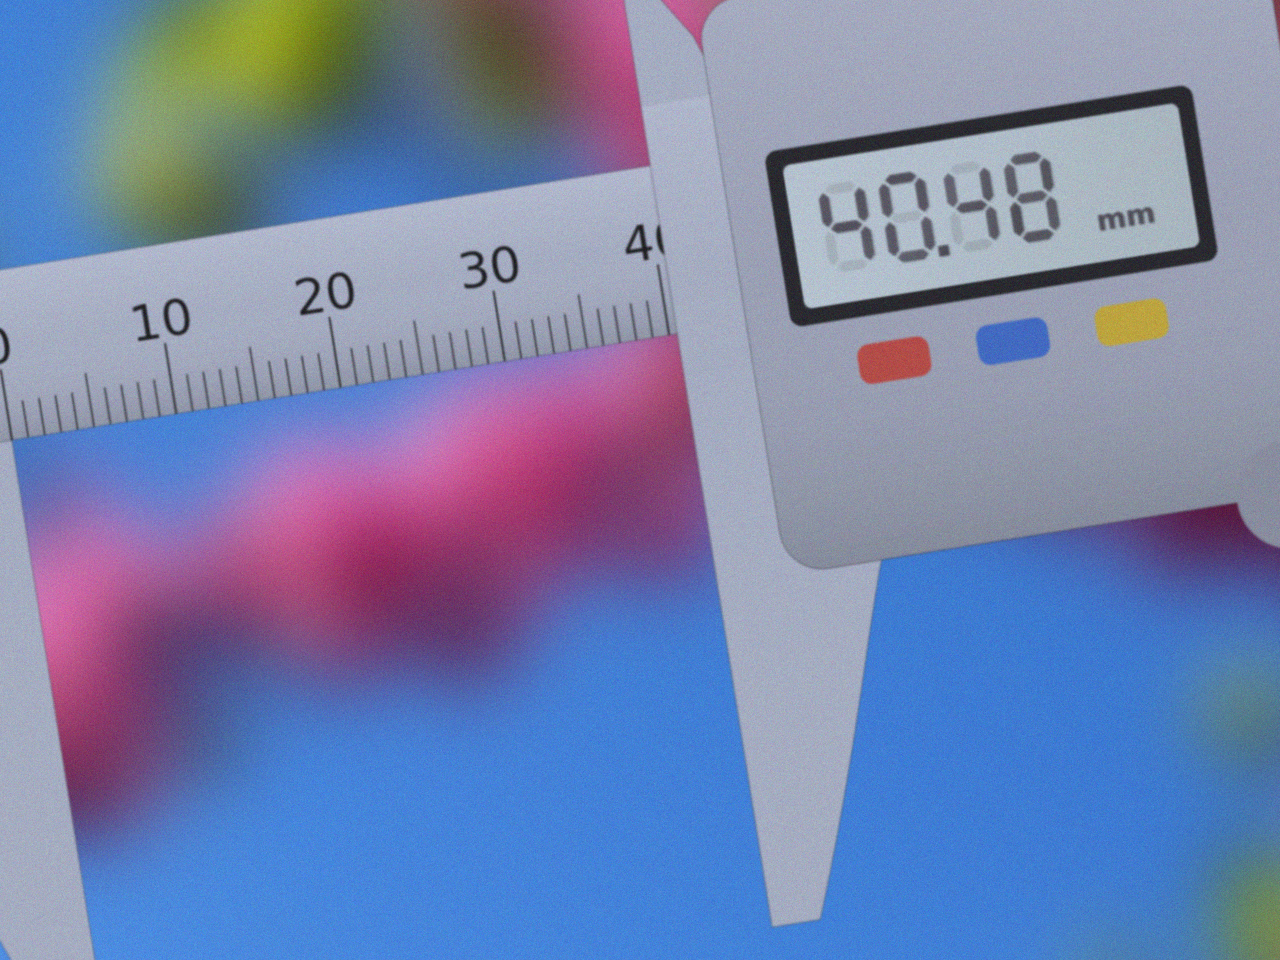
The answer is 40.48 mm
